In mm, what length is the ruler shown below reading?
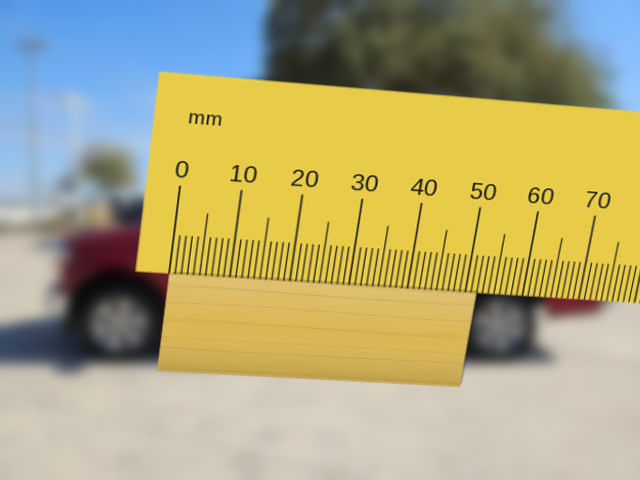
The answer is 52 mm
